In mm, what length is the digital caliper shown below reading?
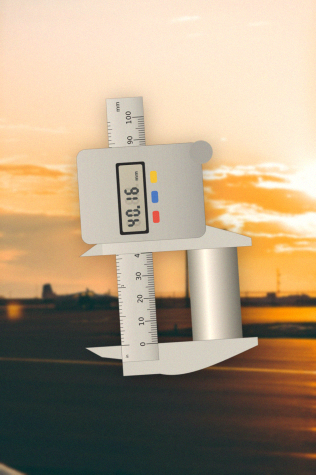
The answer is 40.16 mm
